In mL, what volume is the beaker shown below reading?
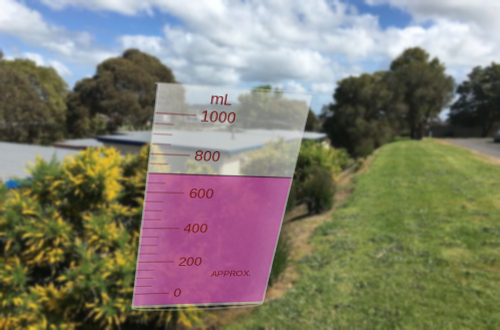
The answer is 700 mL
